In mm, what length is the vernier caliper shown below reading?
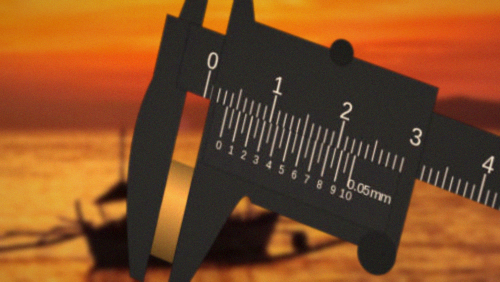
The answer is 3.6 mm
